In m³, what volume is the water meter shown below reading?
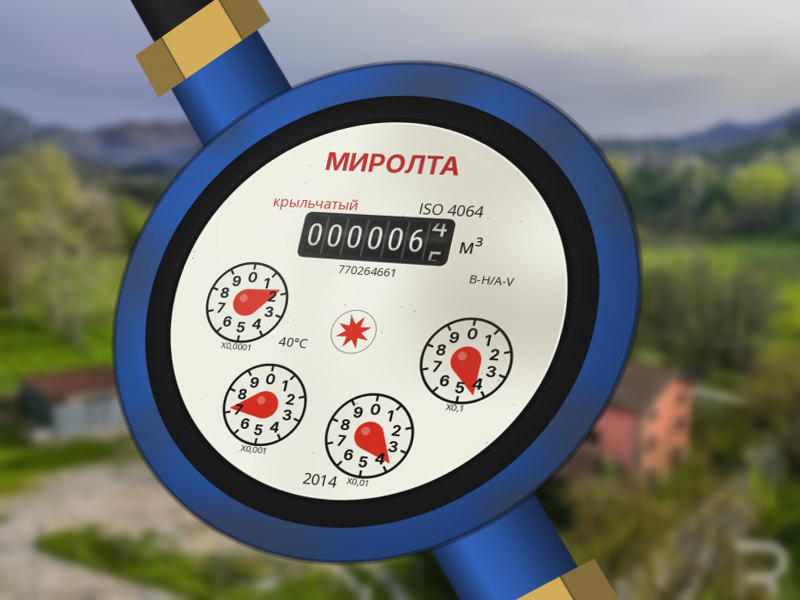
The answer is 64.4371 m³
